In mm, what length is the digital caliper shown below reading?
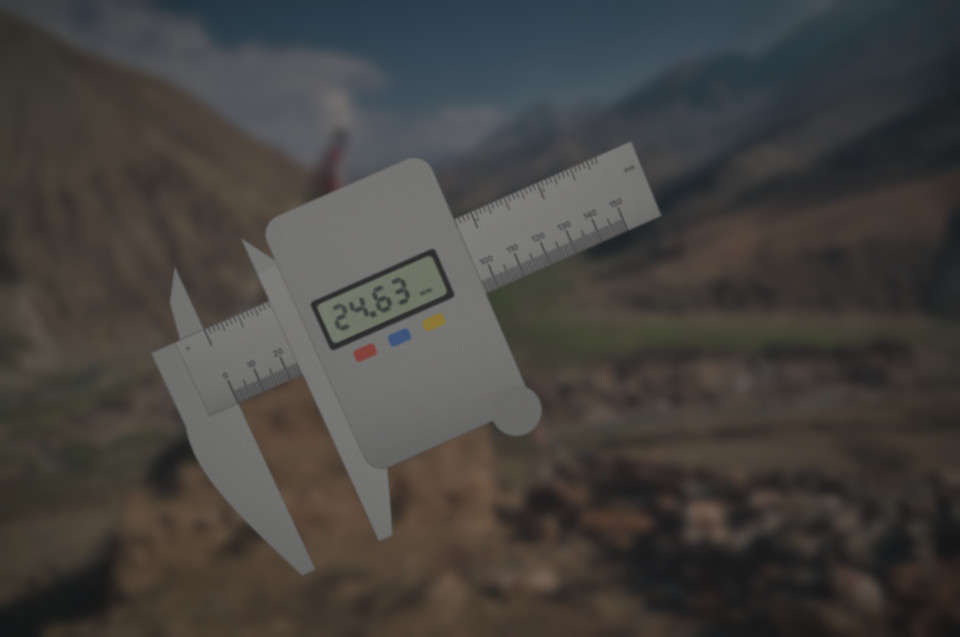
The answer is 24.63 mm
